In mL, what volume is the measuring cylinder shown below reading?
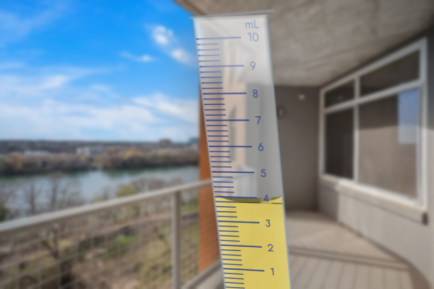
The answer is 3.8 mL
